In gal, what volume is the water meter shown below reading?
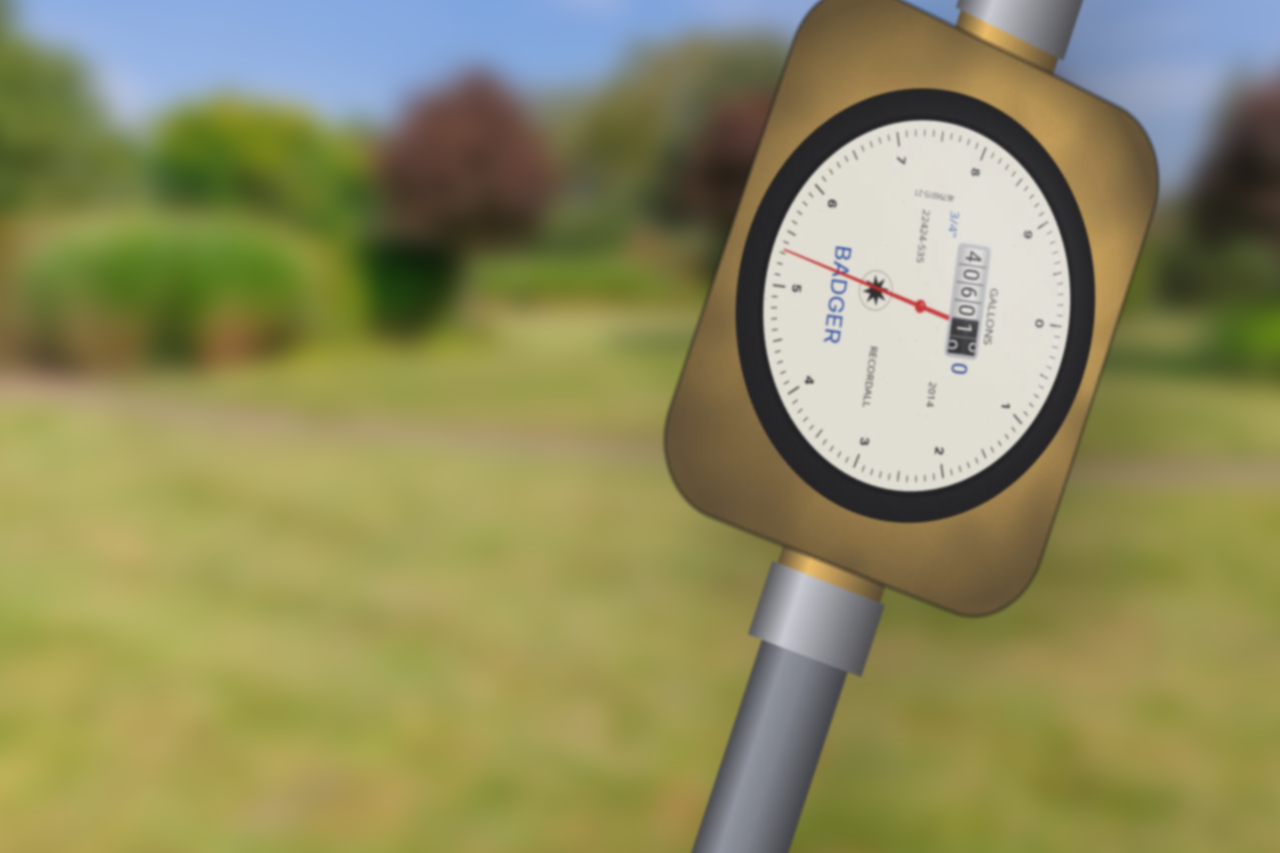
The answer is 4060185.3 gal
